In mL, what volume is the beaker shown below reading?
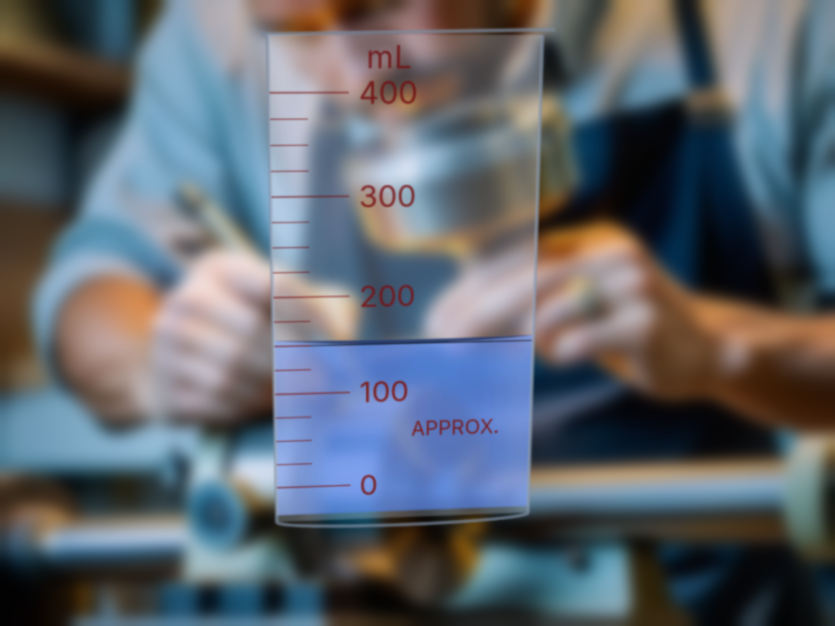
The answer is 150 mL
